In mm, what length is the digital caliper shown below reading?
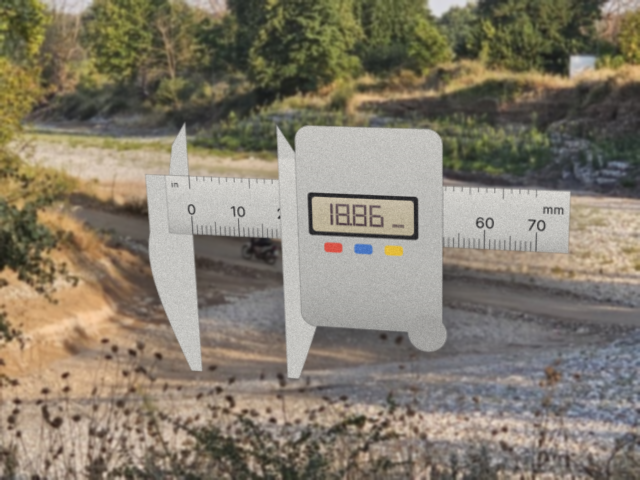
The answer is 18.86 mm
